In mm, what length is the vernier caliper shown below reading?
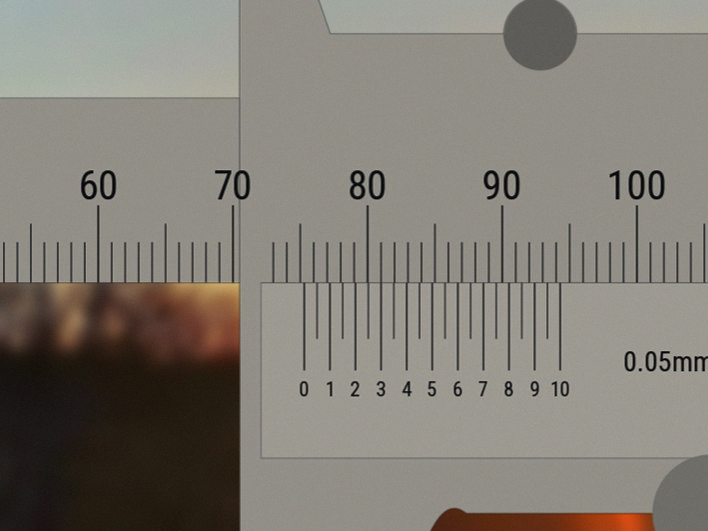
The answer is 75.3 mm
